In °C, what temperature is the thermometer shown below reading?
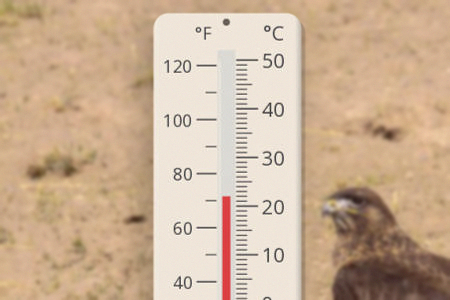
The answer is 22 °C
